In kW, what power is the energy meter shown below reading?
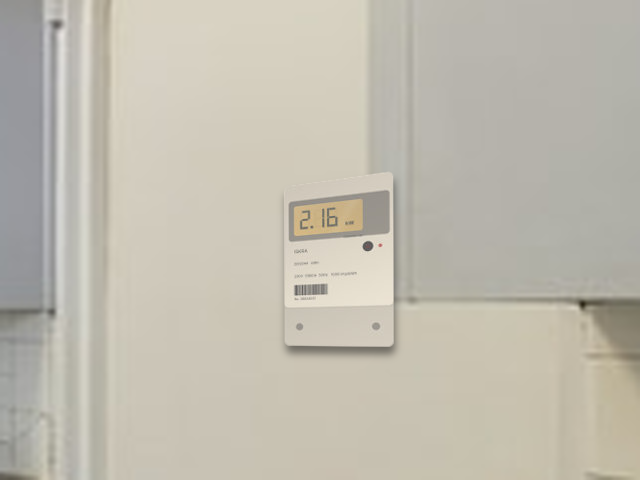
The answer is 2.16 kW
